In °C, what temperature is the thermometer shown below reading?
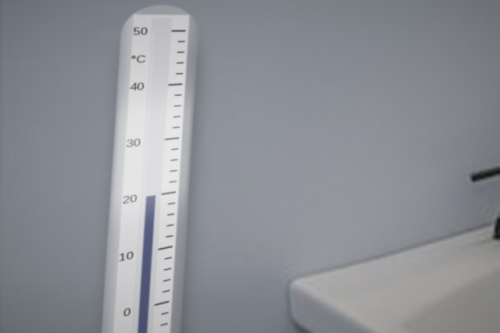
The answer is 20 °C
